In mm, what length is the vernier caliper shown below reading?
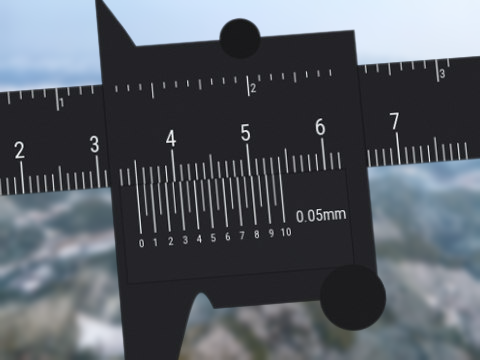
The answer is 35.0 mm
